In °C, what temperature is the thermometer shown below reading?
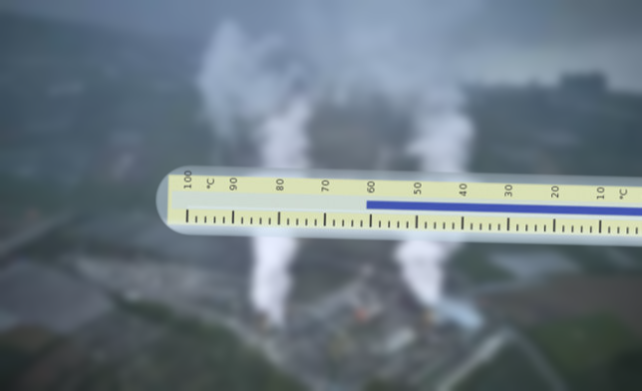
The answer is 61 °C
